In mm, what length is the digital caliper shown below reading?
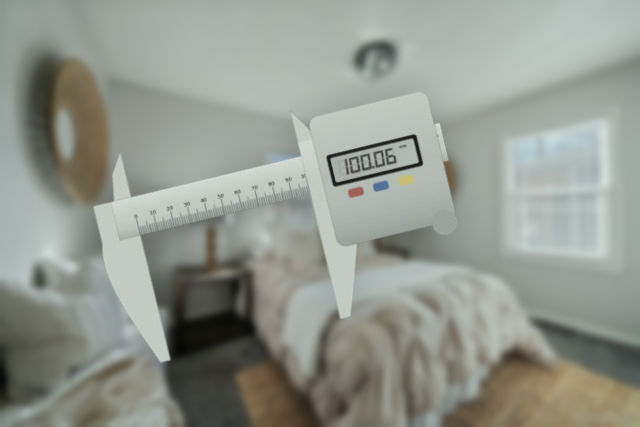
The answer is 100.06 mm
